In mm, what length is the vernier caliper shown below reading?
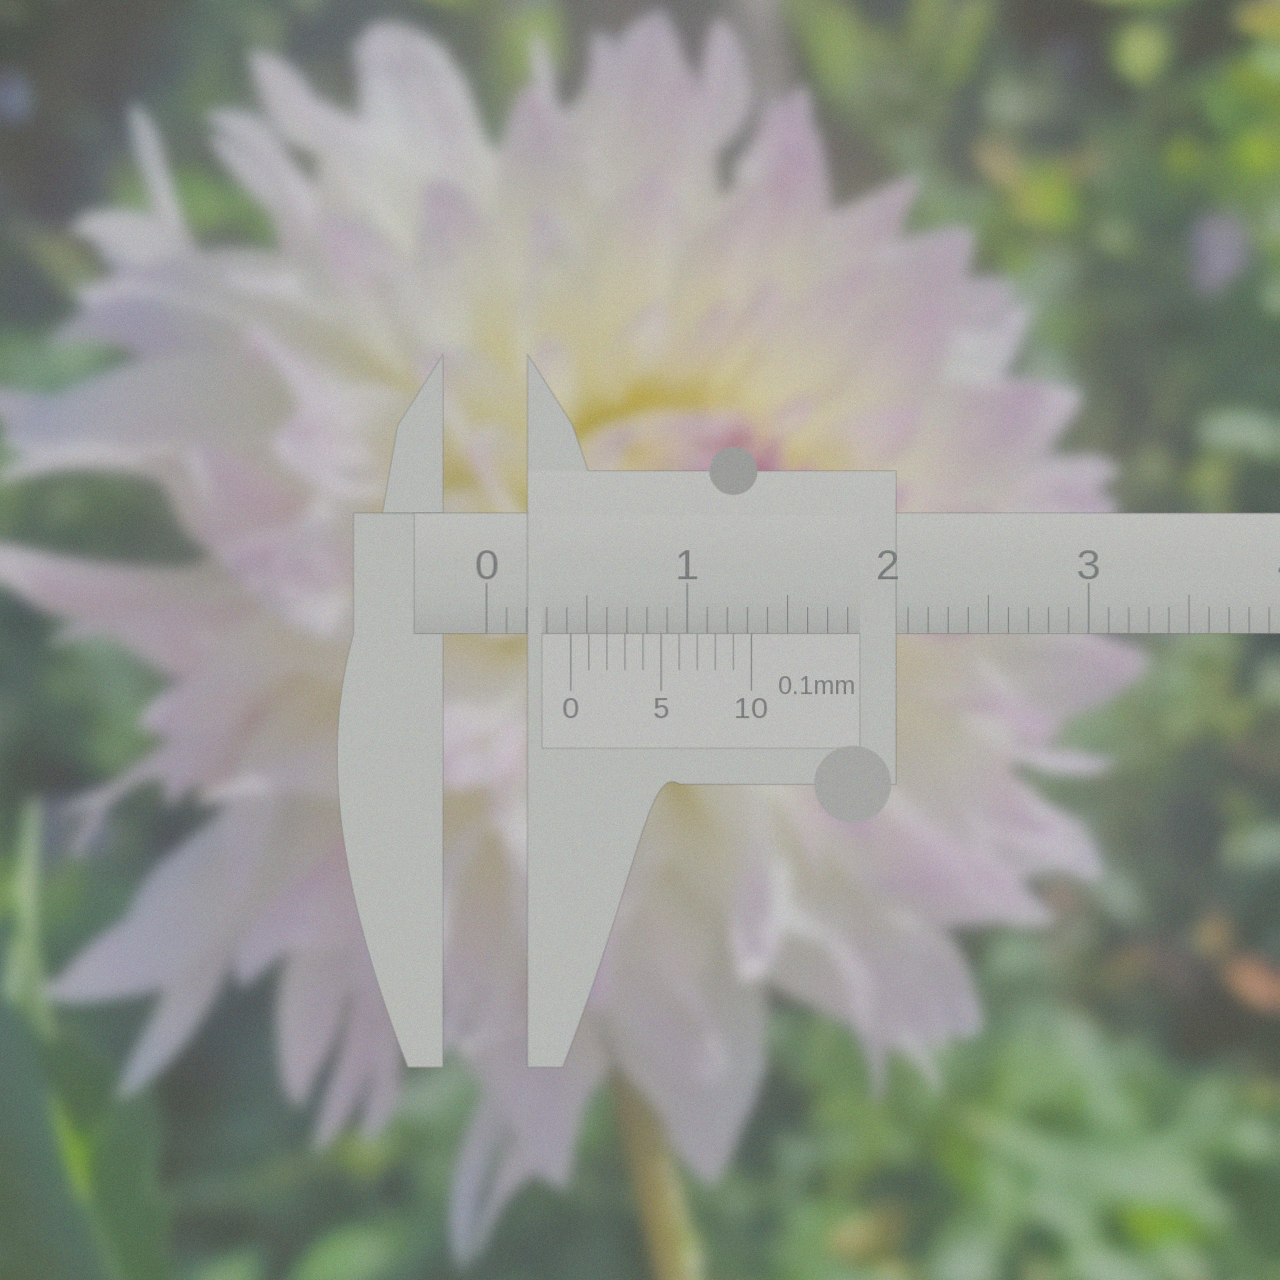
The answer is 4.2 mm
